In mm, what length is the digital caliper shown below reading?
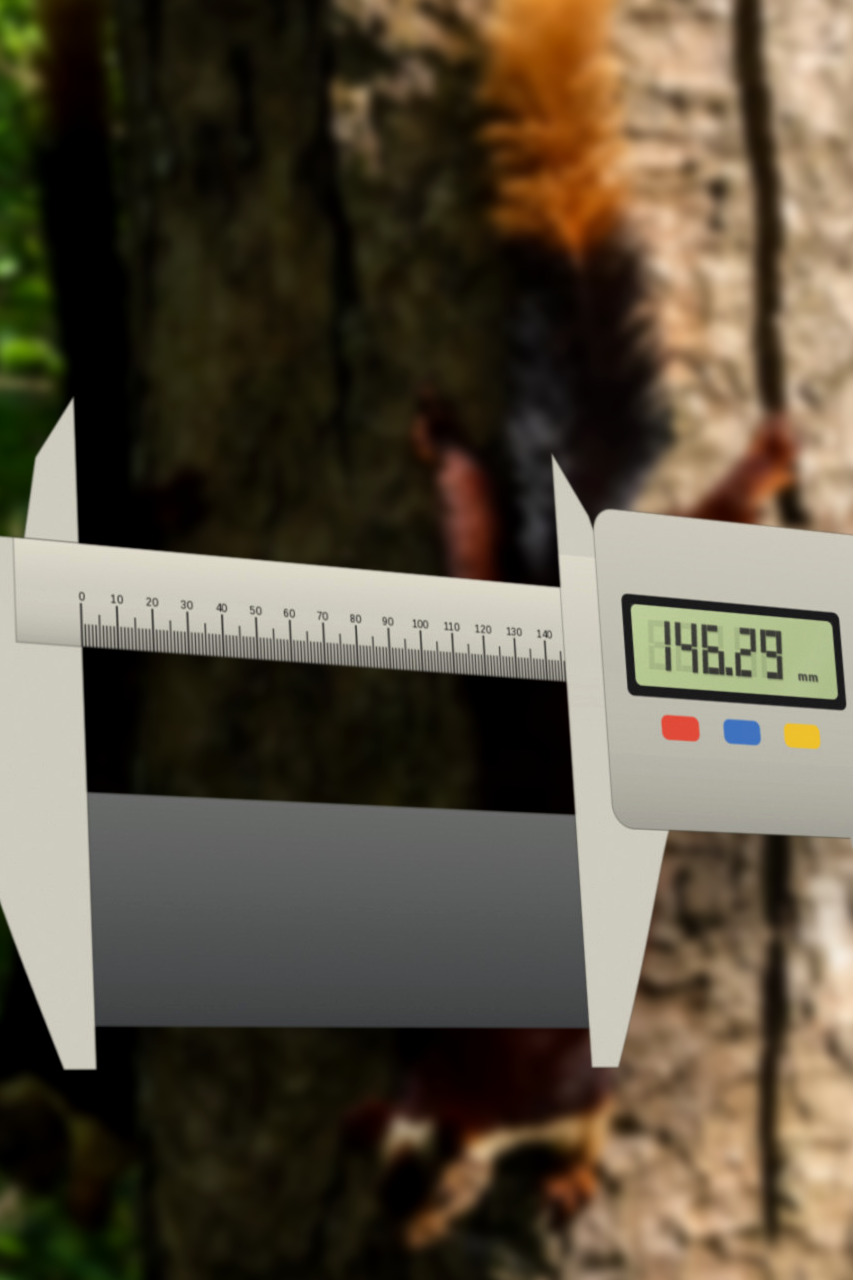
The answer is 146.29 mm
